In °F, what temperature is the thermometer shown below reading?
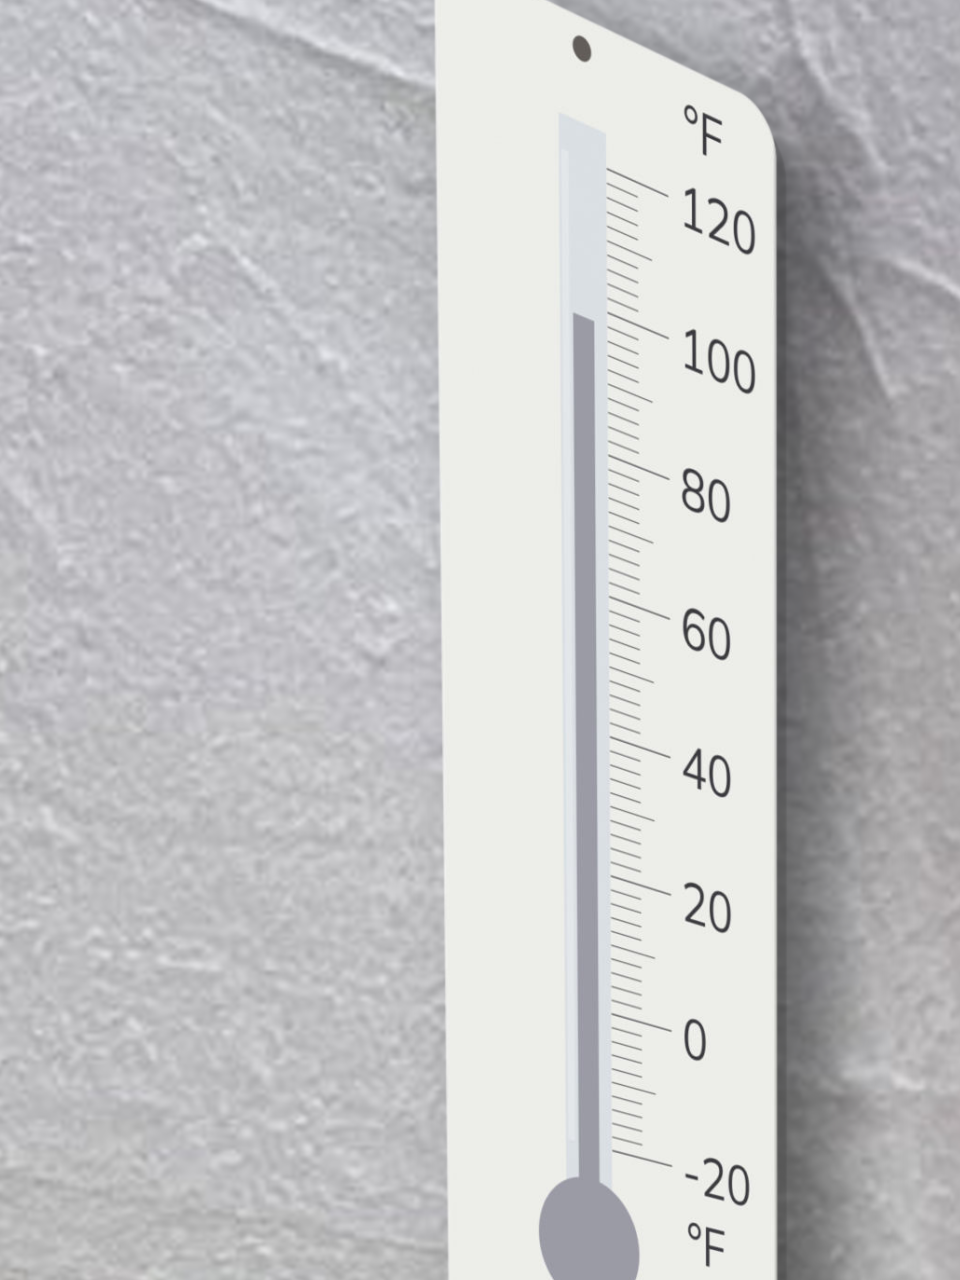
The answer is 98 °F
